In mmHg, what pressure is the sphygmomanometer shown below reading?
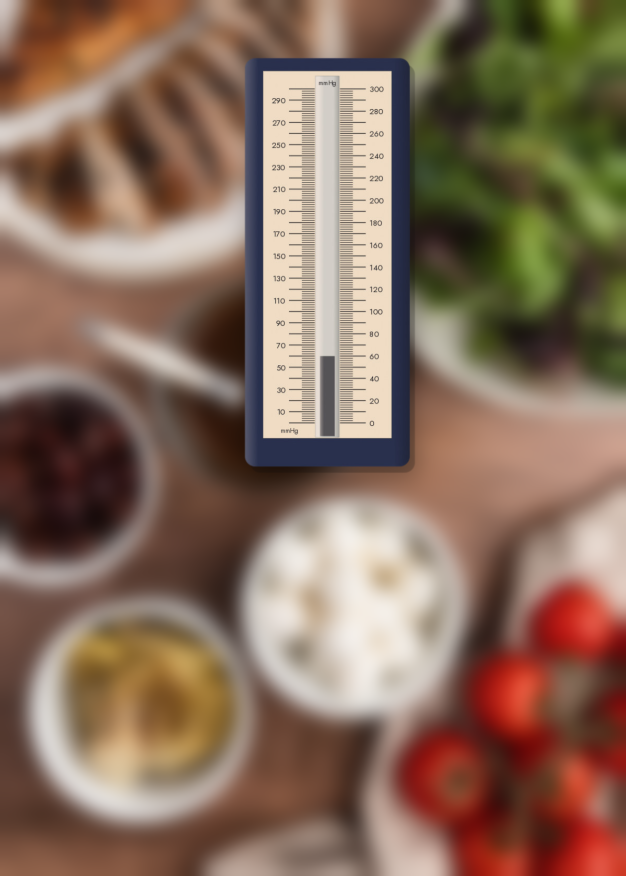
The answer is 60 mmHg
